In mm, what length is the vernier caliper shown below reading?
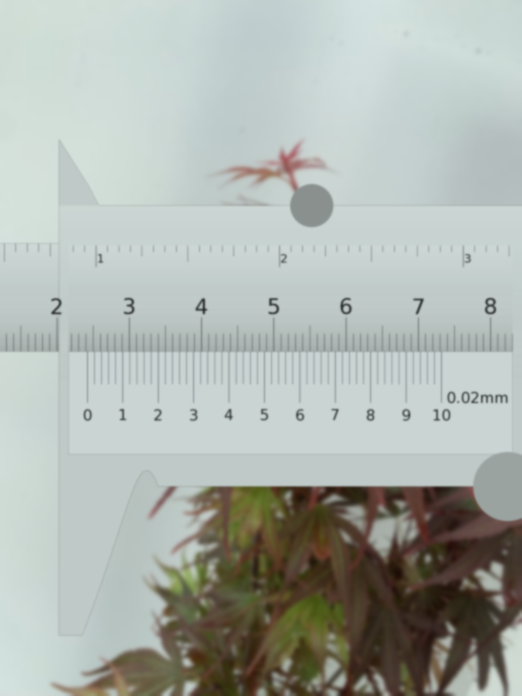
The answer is 24.2 mm
